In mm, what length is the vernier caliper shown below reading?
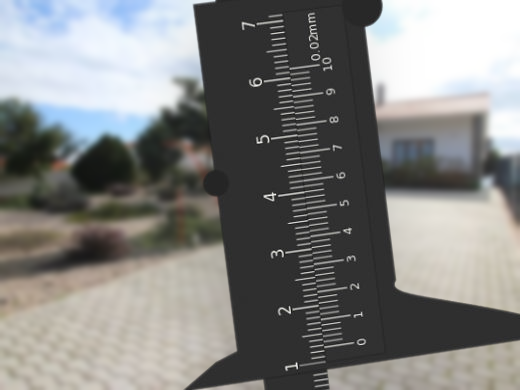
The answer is 12.6 mm
